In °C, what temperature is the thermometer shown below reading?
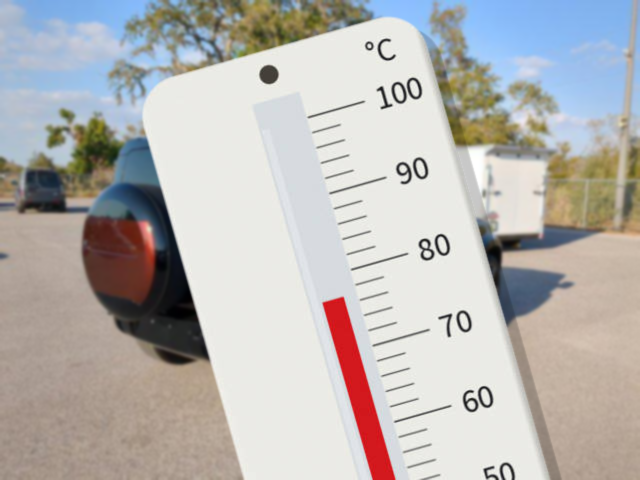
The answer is 77 °C
